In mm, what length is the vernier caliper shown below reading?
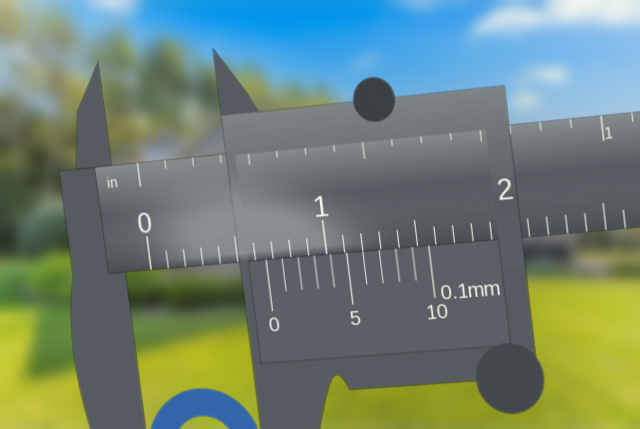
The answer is 6.6 mm
